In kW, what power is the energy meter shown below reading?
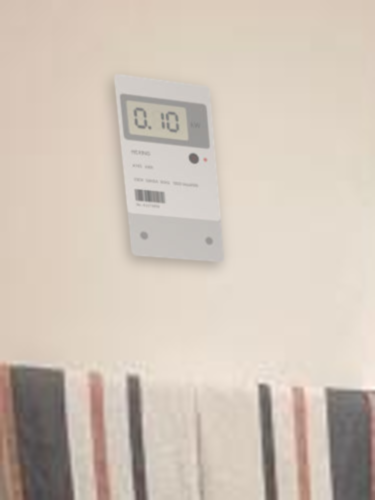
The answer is 0.10 kW
